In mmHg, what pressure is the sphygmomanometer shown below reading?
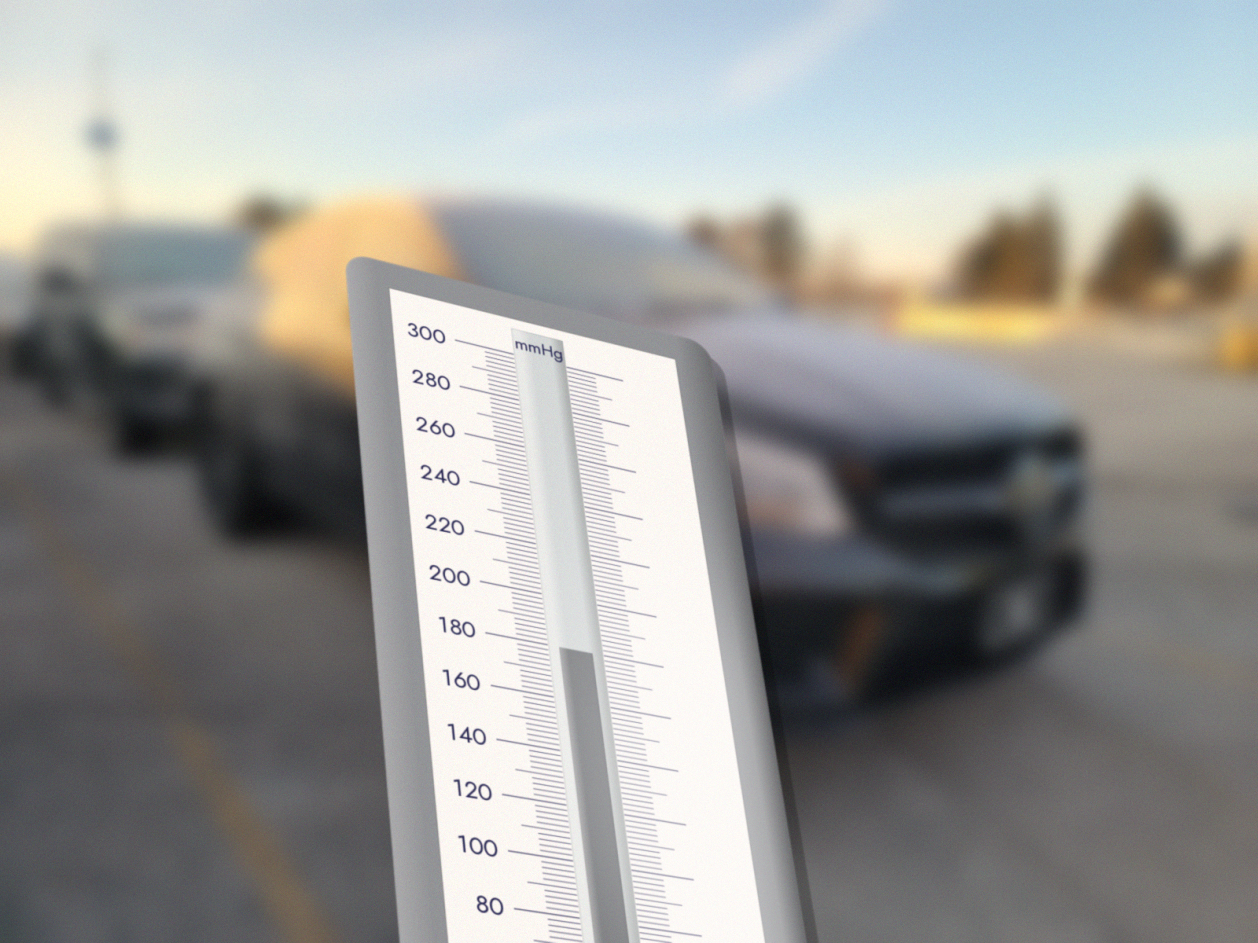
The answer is 180 mmHg
